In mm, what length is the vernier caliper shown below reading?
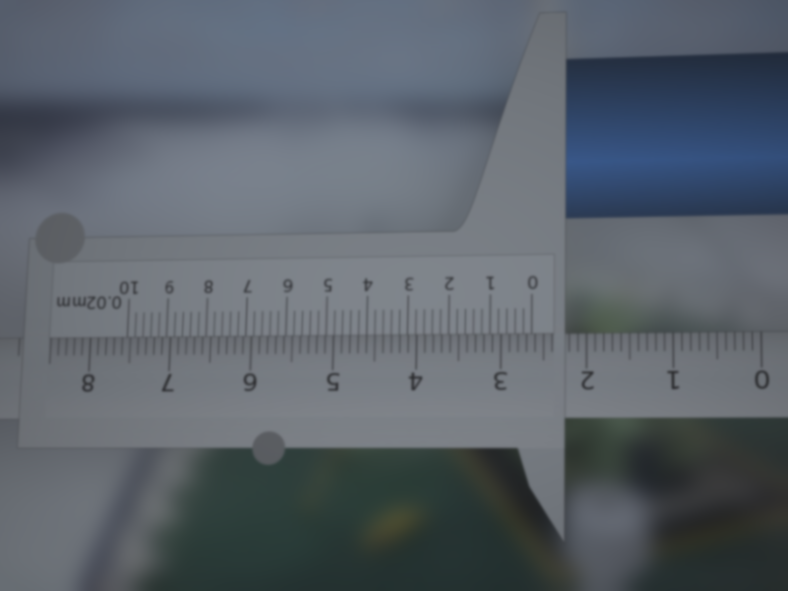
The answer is 26.4 mm
